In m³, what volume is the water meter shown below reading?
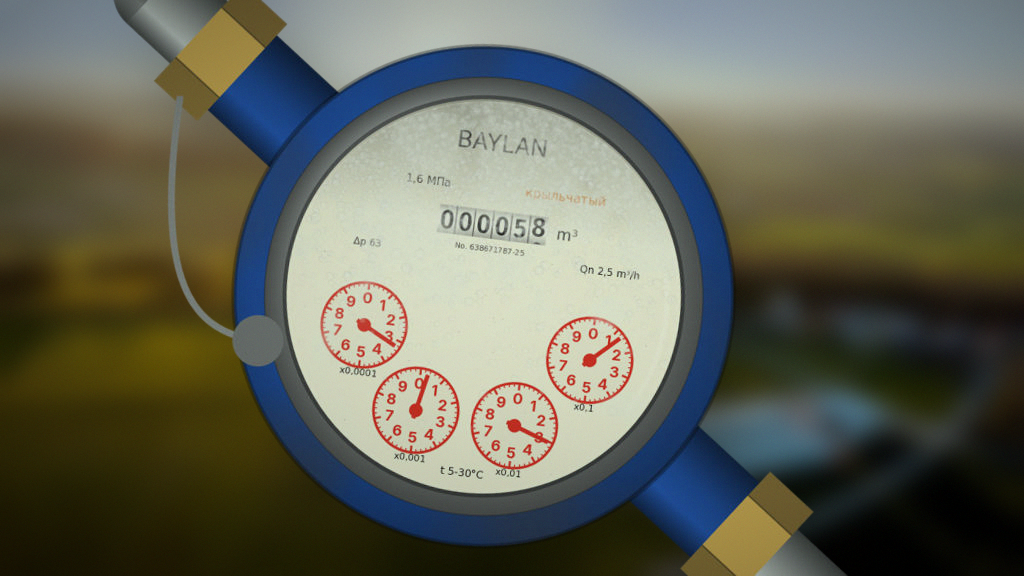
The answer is 58.1303 m³
